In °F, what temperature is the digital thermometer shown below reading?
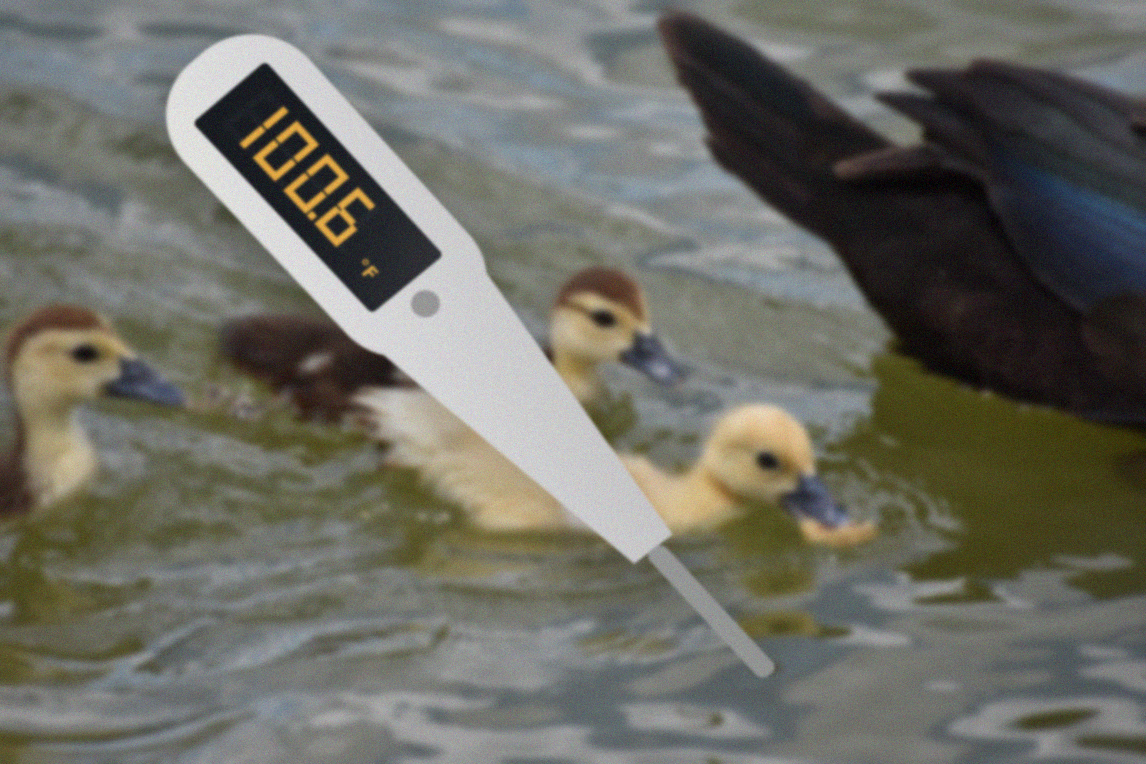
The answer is 100.6 °F
